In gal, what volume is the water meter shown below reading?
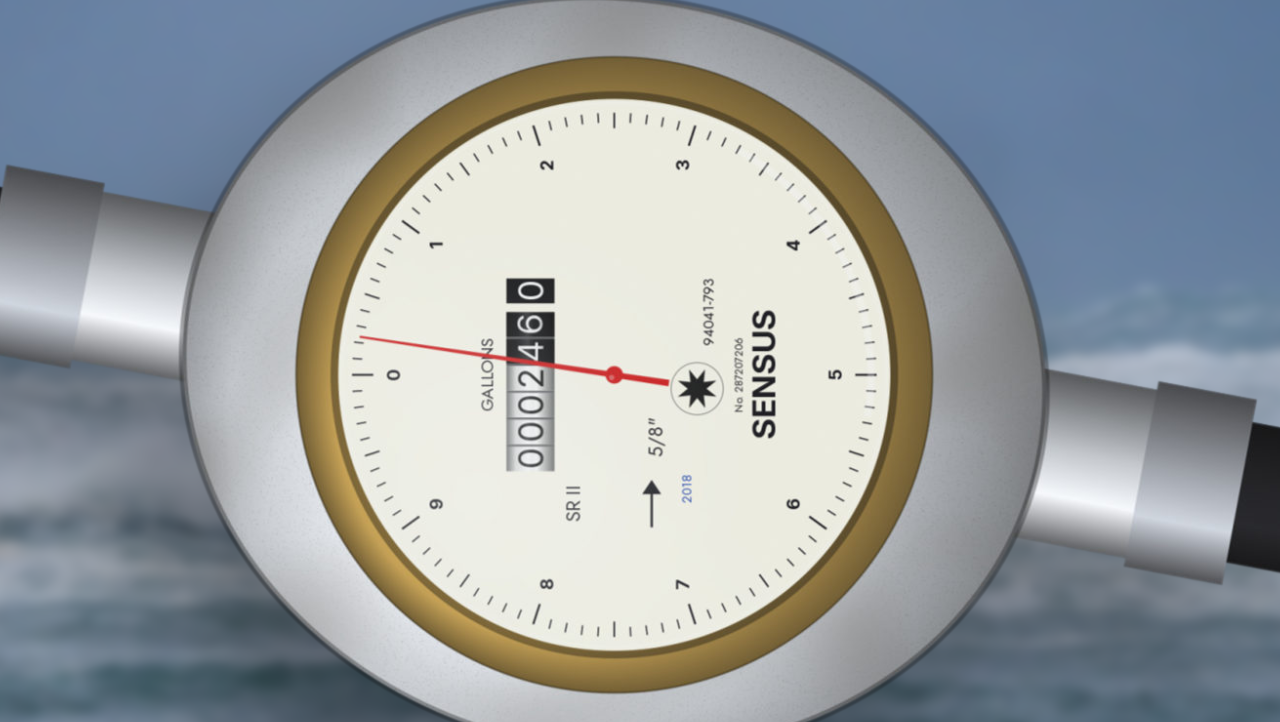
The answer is 2460.2 gal
